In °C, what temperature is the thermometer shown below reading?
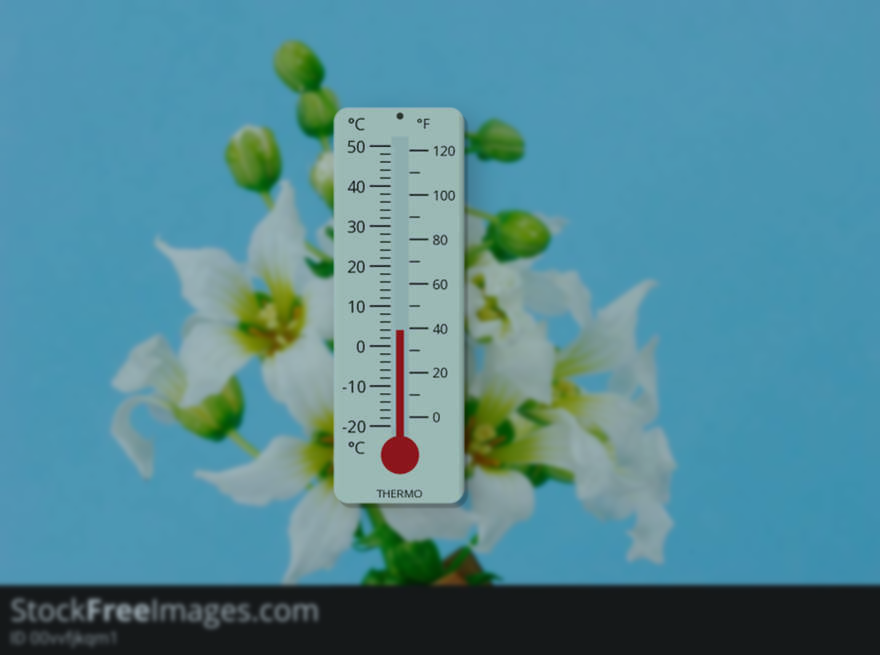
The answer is 4 °C
